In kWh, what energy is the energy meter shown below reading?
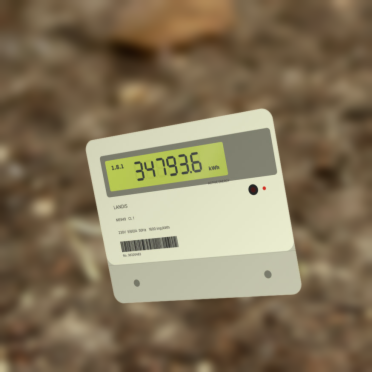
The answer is 34793.6 kWh
